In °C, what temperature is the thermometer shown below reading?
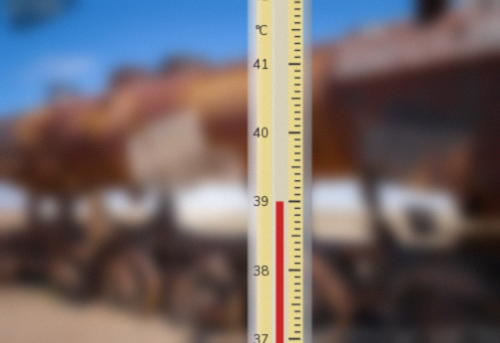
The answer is 39 °C
